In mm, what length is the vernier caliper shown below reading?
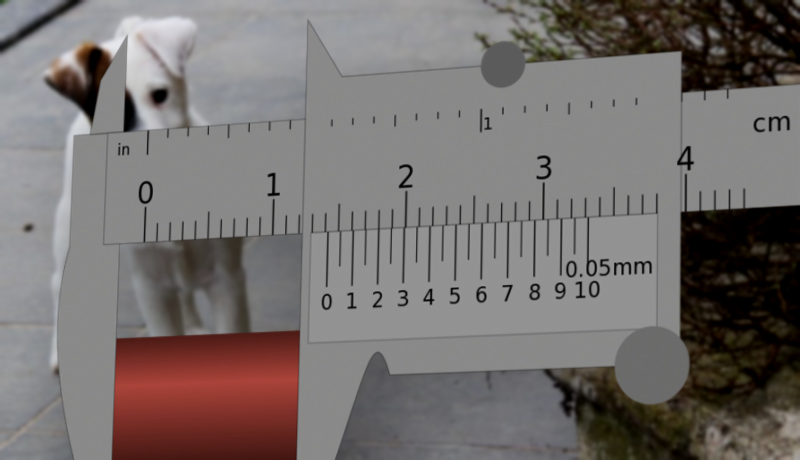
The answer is 14.2 mm
